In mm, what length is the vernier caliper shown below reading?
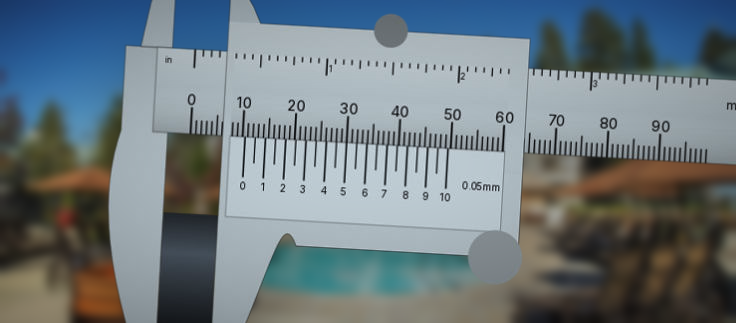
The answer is 10.5 mm
